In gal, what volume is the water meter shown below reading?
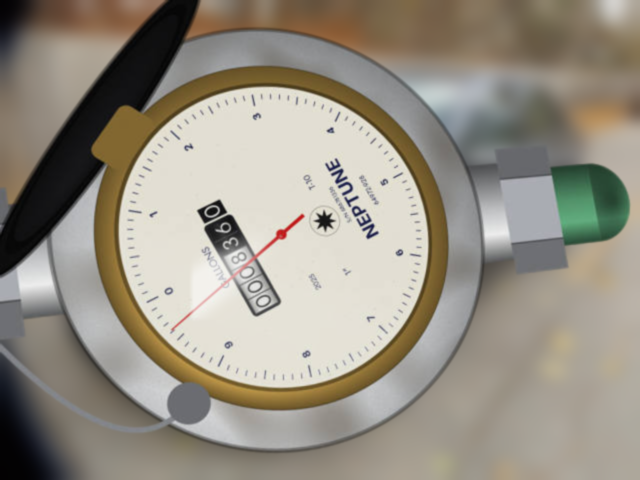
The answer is 8359.6 gal
